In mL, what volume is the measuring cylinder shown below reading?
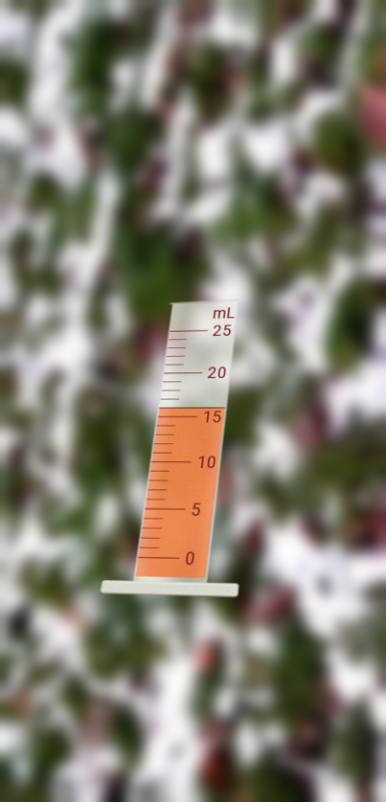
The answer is 16 mL
